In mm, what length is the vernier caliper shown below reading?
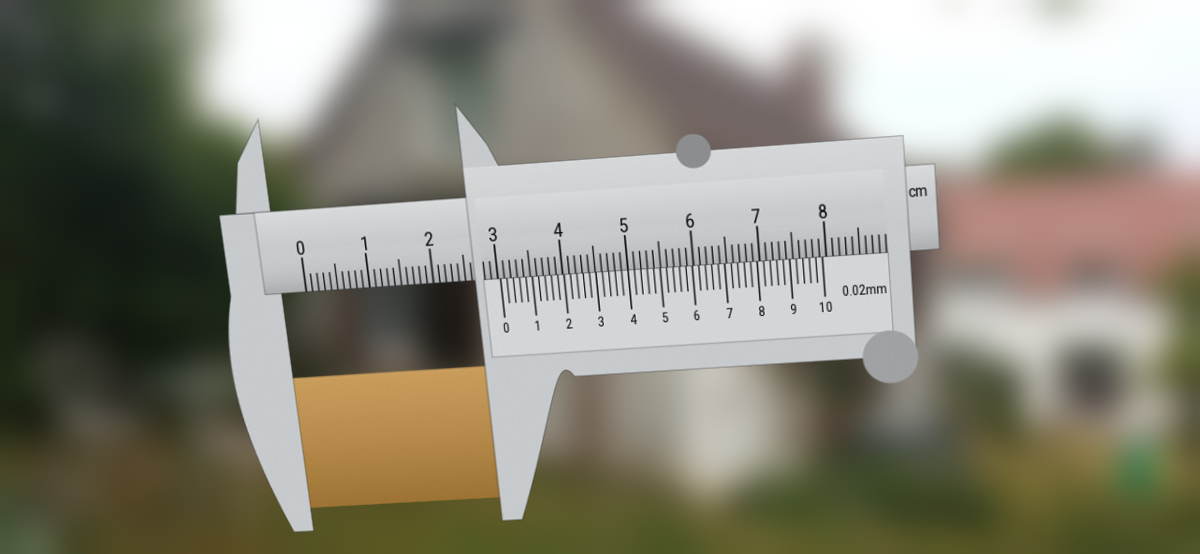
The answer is 30.4 mm
